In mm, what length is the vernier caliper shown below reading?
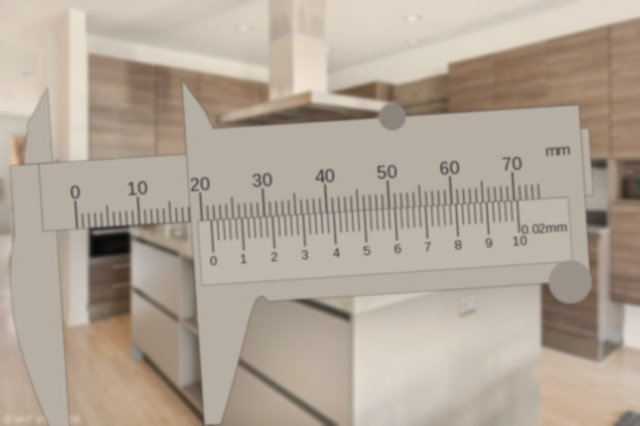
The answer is 21.5 mm
